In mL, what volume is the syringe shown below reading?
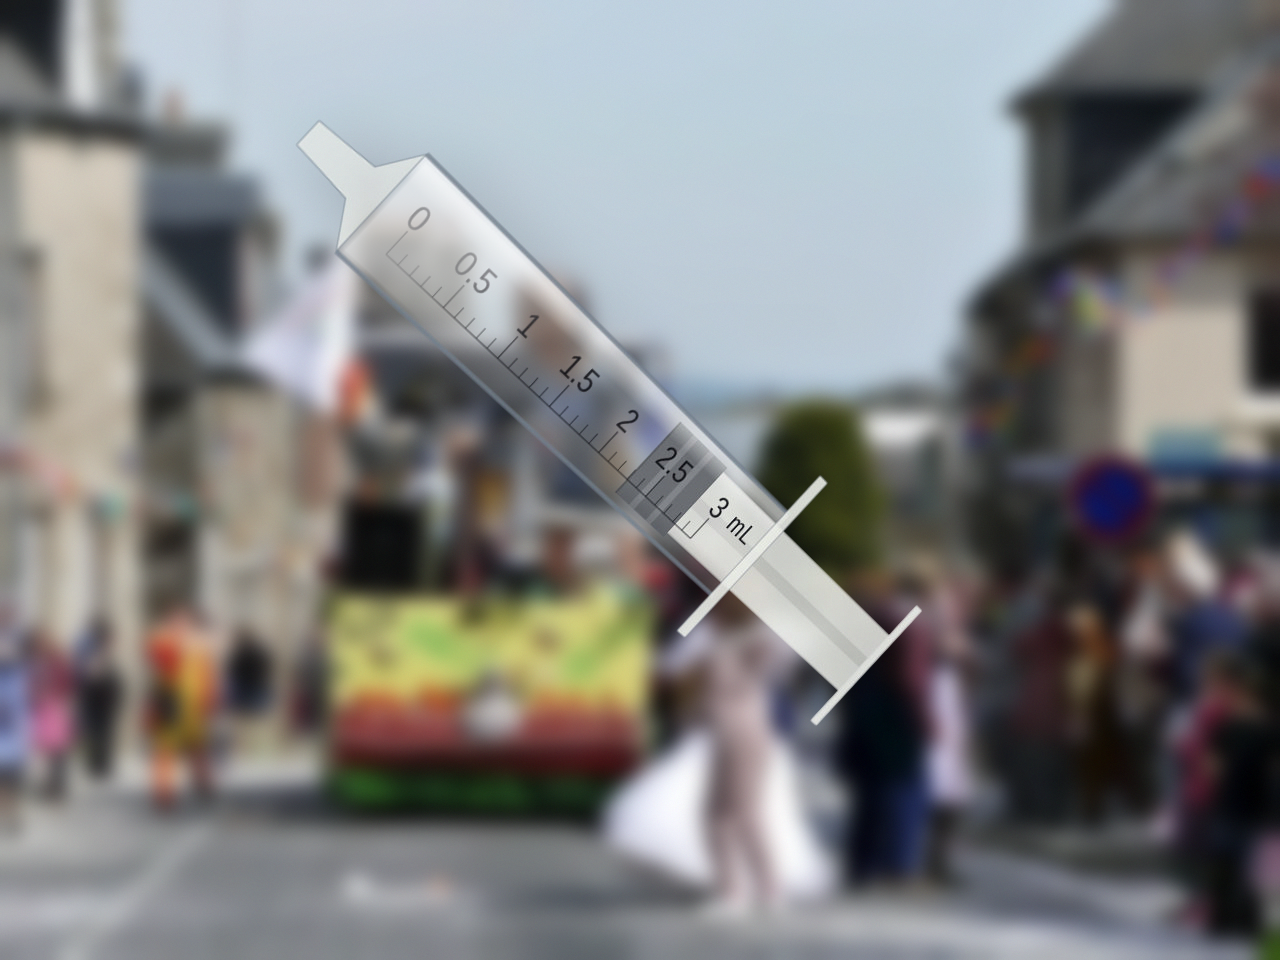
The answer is 2.3 mL
